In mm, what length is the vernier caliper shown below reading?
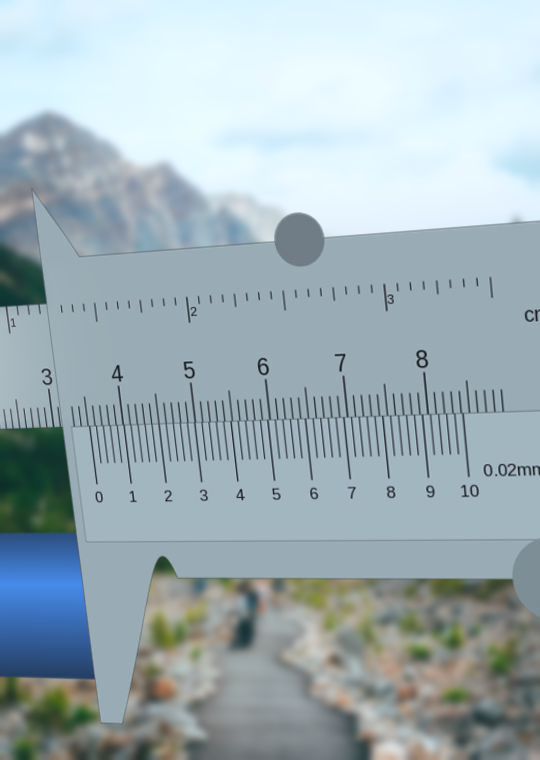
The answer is 35.2 mm
